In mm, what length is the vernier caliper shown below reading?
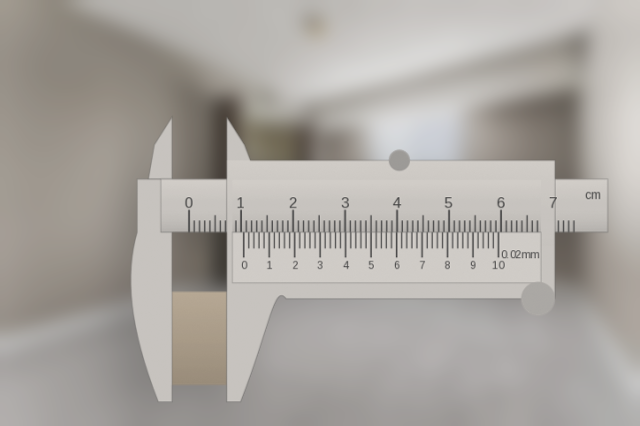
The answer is 10.5 mm
